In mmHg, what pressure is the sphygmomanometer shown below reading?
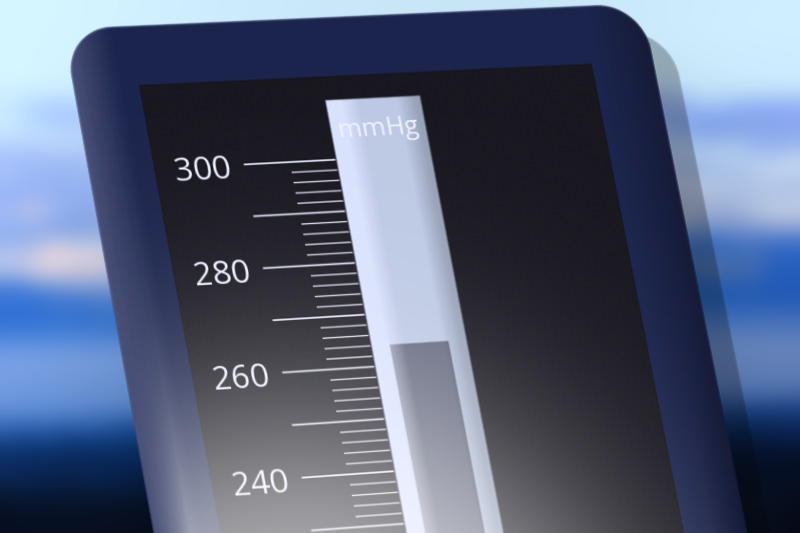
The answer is 264 mmHg
